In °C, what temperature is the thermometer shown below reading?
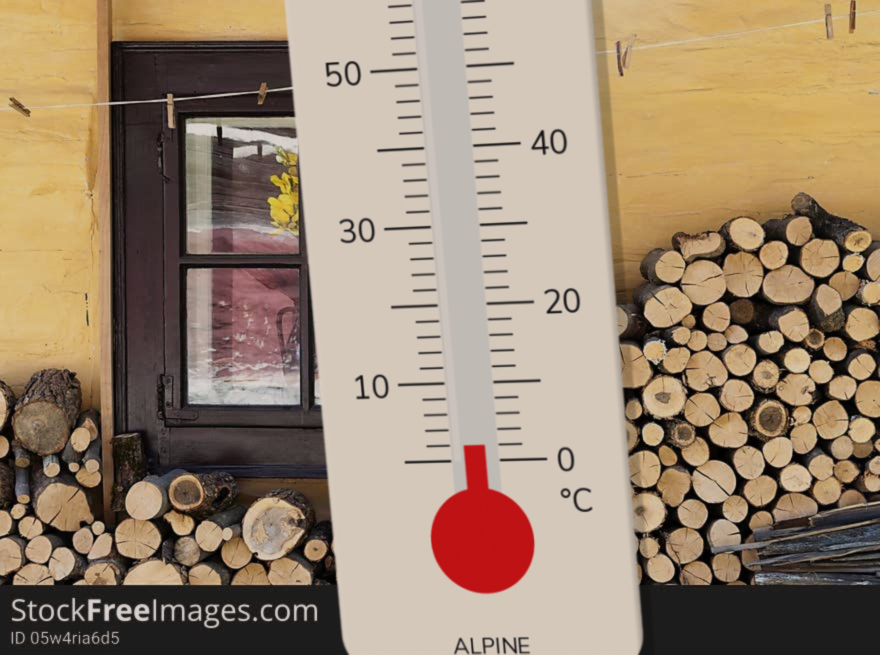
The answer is 2 °C
